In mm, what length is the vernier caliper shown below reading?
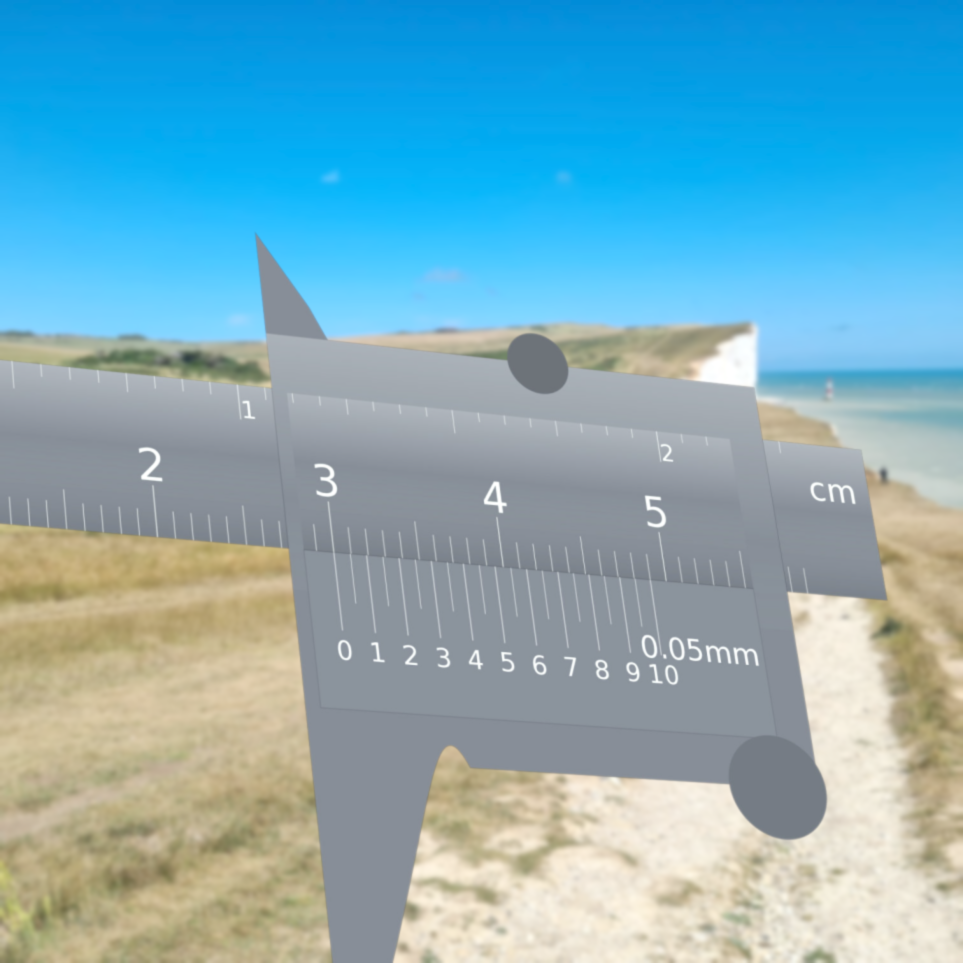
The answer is 30.0 mm
